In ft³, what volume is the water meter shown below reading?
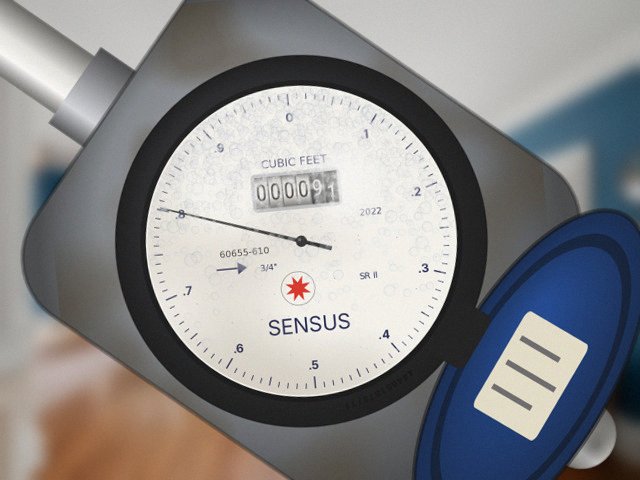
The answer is 90.80 ft³
